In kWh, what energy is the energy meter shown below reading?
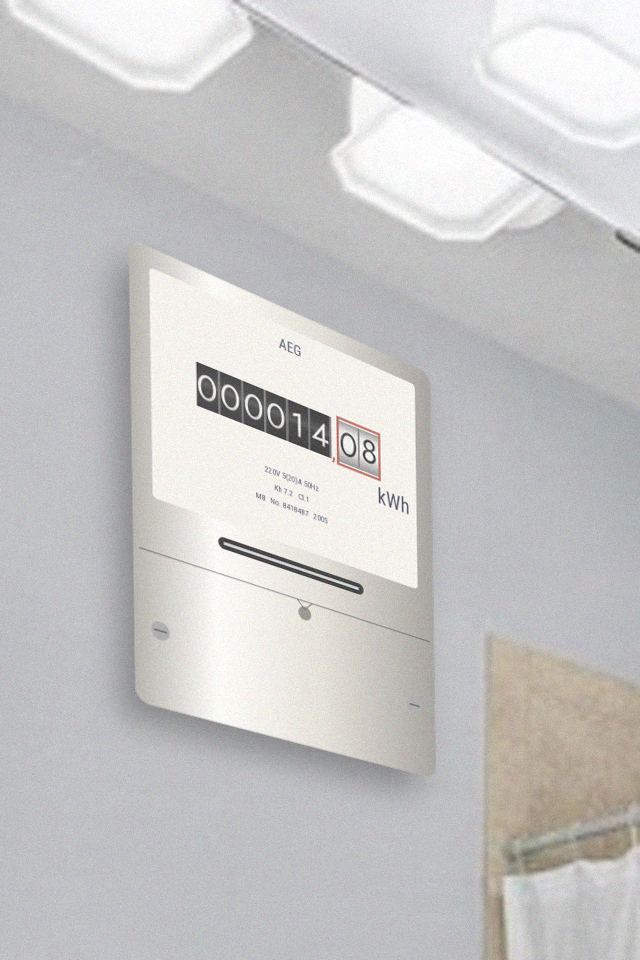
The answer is 14.08 kWh
